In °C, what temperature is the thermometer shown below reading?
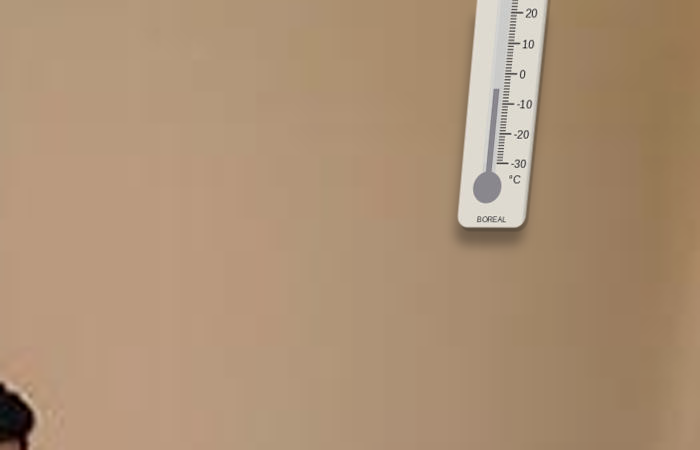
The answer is -5 °C
